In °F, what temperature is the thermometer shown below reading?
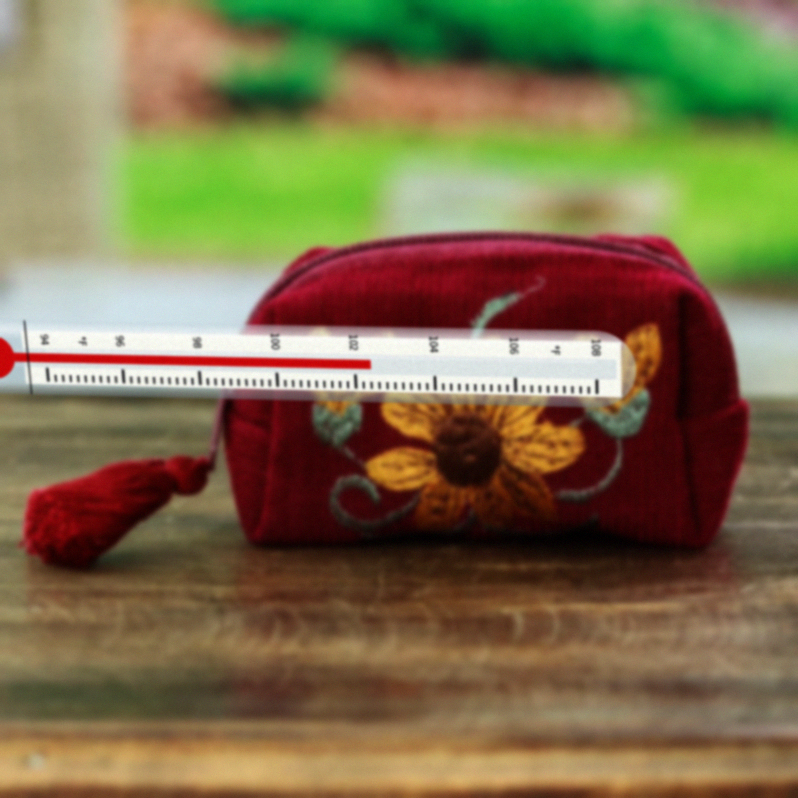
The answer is 102.4 °F
